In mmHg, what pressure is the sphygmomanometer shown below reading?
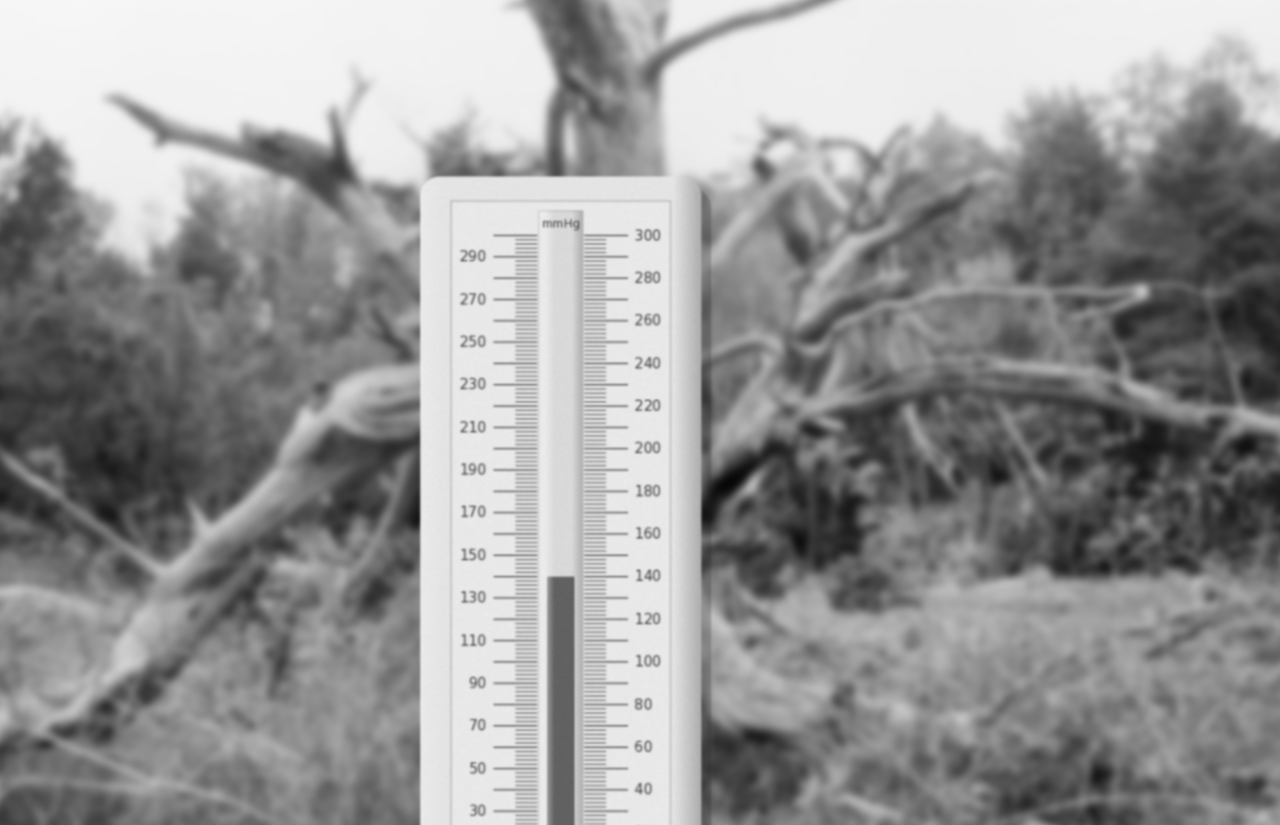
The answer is 140 mmHg
